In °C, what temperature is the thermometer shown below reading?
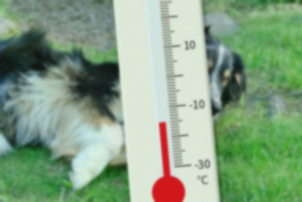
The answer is -15 °C
